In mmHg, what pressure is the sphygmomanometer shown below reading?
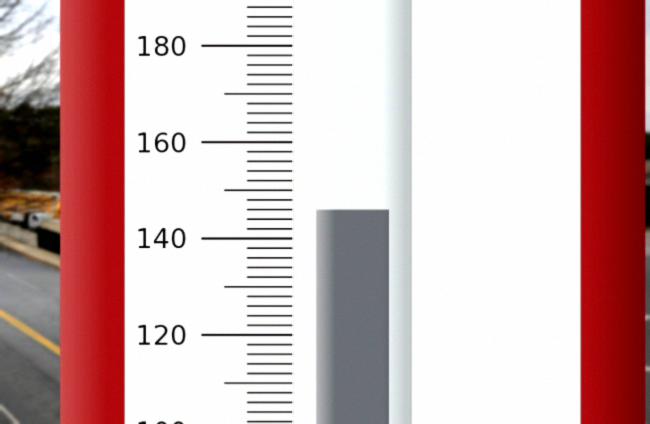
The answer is 146 mmHg
